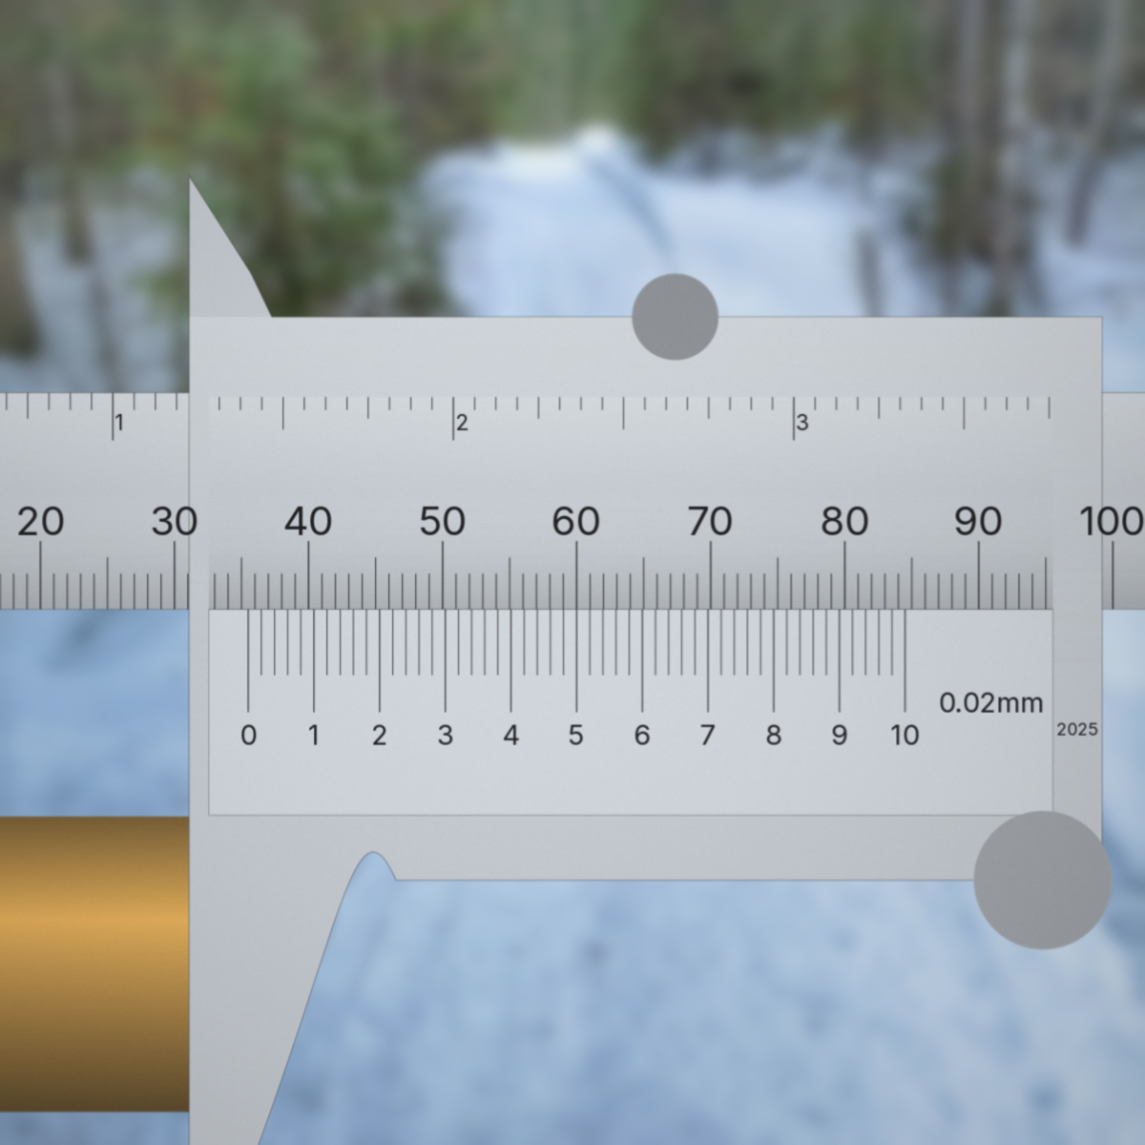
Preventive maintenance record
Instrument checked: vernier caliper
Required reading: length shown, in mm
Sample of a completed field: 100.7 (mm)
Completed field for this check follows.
35.5 (mm)
